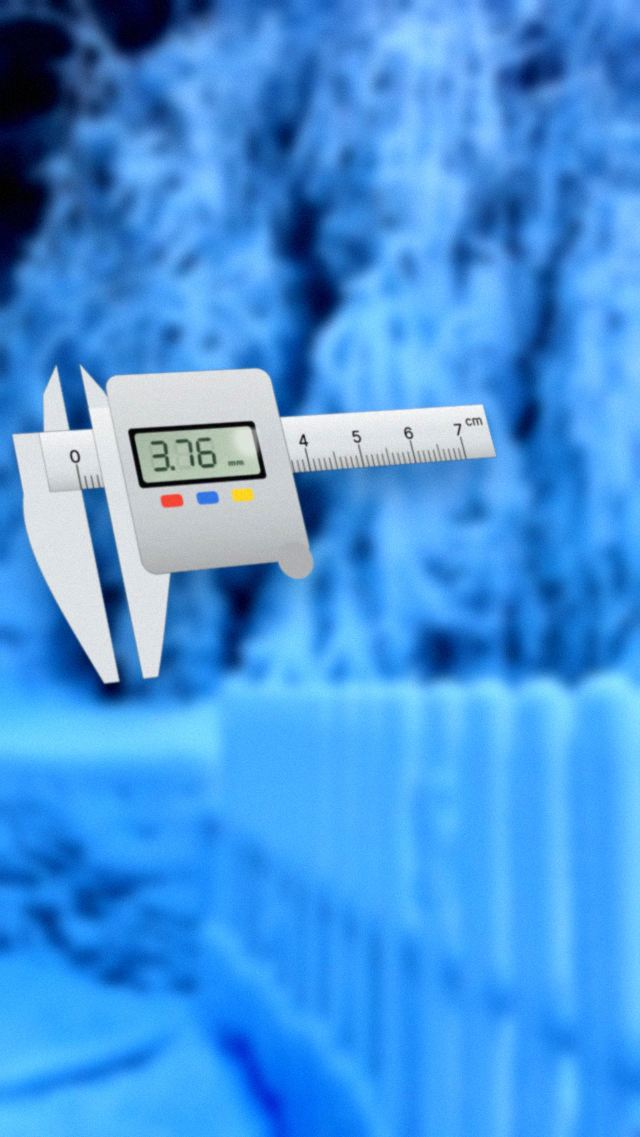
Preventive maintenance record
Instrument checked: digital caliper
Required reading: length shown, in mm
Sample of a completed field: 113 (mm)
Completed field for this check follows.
3.76 (mm)
